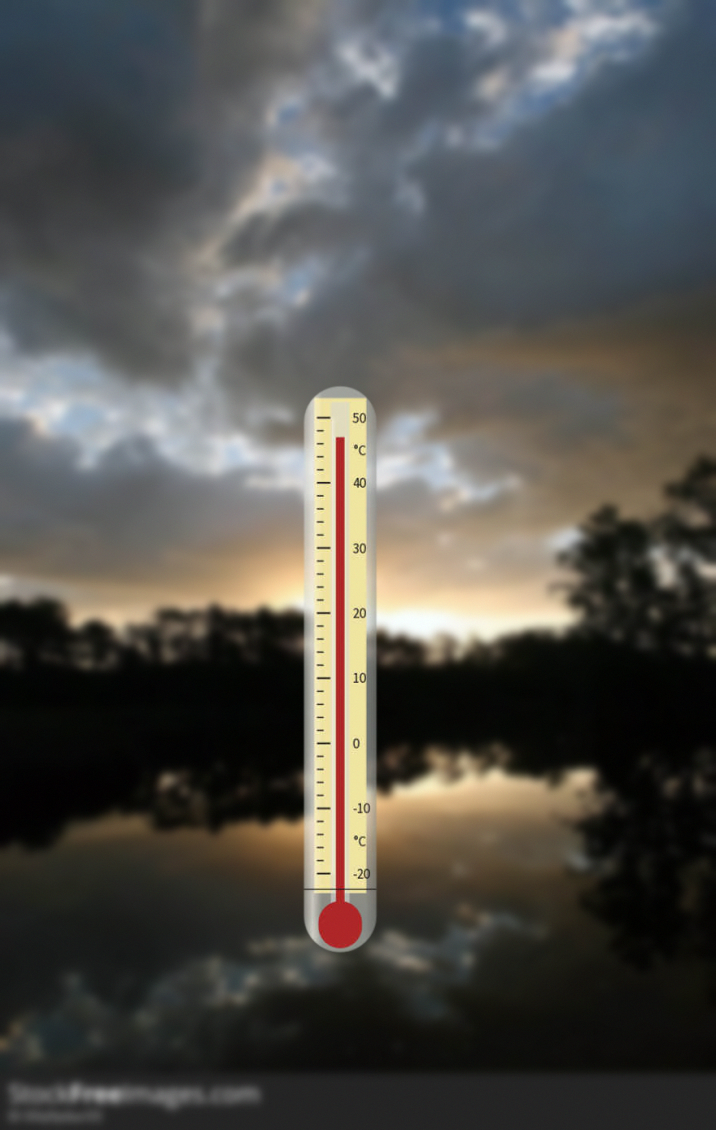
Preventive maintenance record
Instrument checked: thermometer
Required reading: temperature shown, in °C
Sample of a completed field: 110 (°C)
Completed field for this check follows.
47 (°C)
